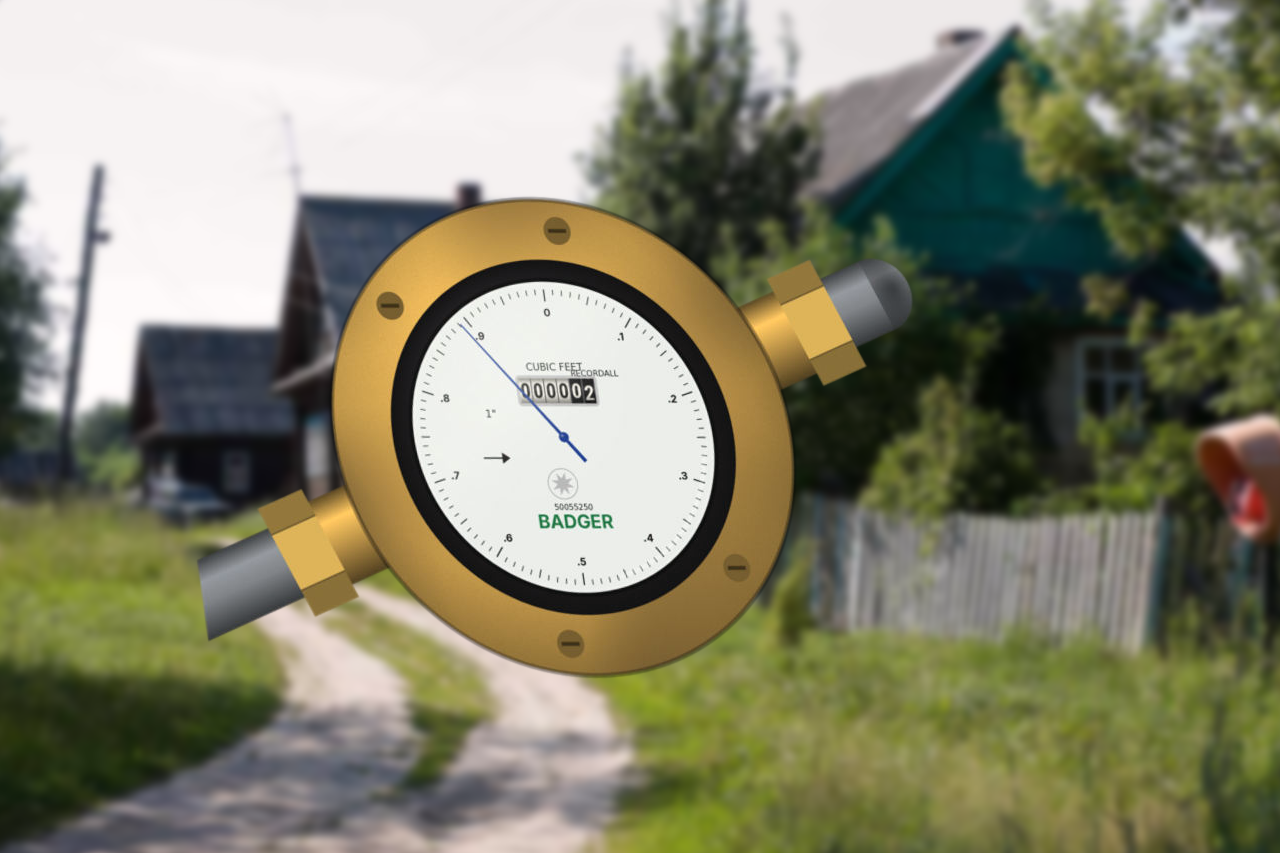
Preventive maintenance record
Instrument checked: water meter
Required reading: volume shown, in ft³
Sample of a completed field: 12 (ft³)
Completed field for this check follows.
1.89 (ft³)
